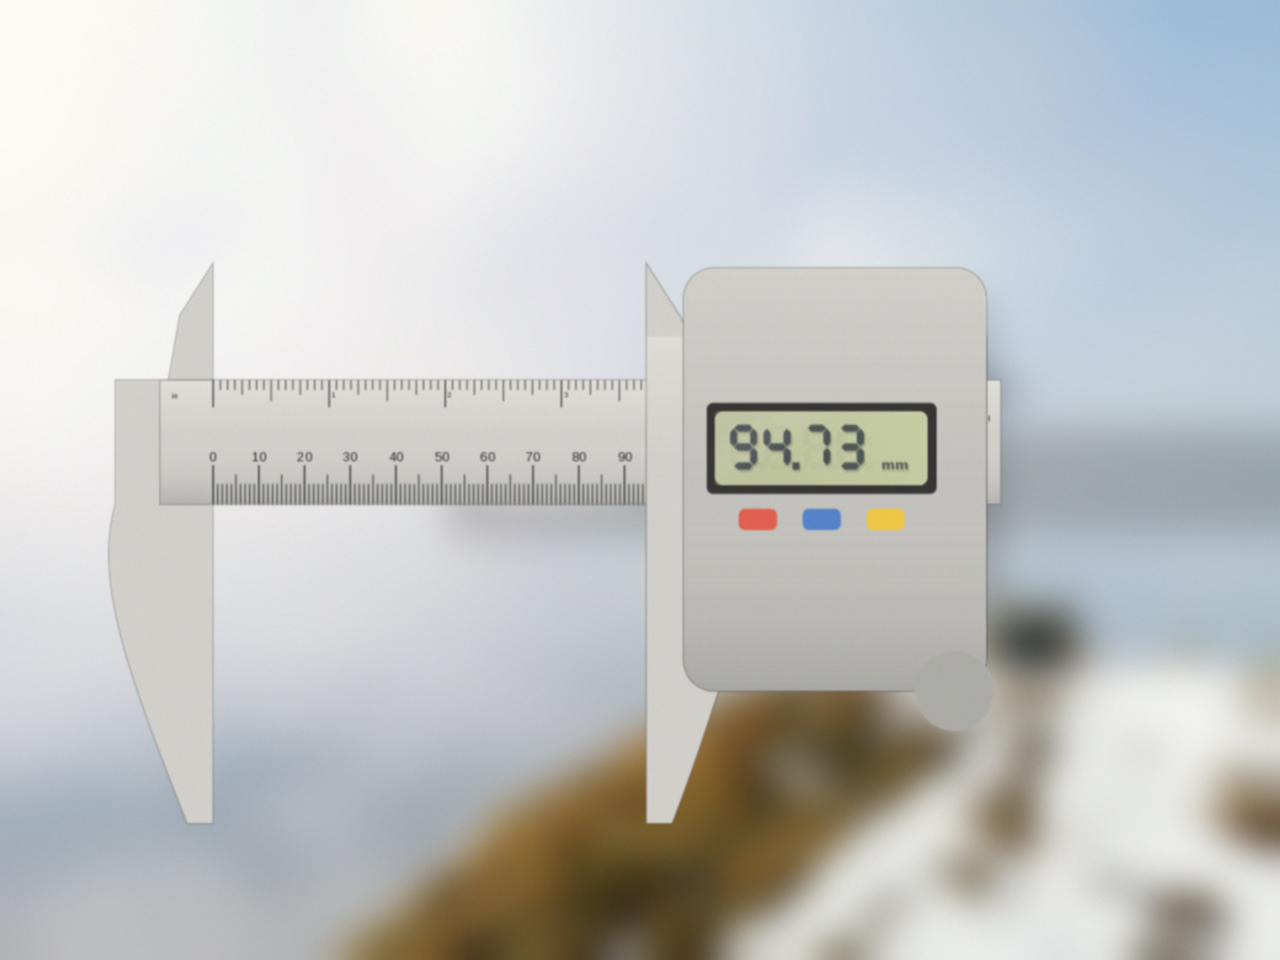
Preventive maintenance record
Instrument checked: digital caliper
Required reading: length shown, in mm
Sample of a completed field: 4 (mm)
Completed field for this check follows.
94.73 (mm)
